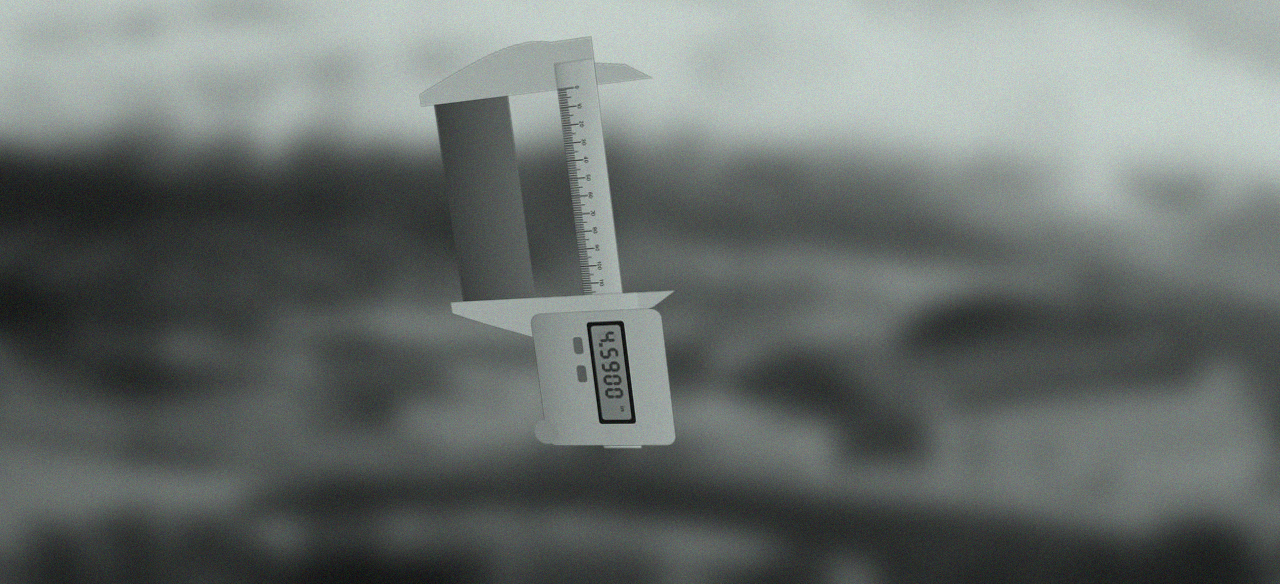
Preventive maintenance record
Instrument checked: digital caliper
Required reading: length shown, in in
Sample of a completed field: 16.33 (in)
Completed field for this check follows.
4.5900 (in)
